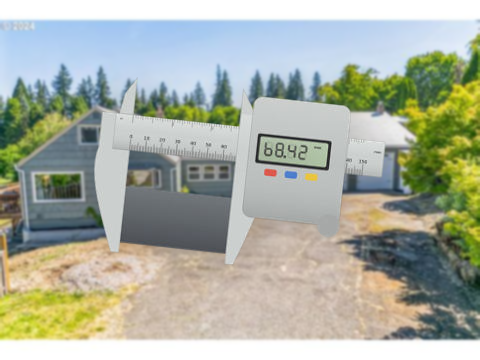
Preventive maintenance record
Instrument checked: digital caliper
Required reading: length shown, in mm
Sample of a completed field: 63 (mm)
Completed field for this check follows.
68.42 (mm)
